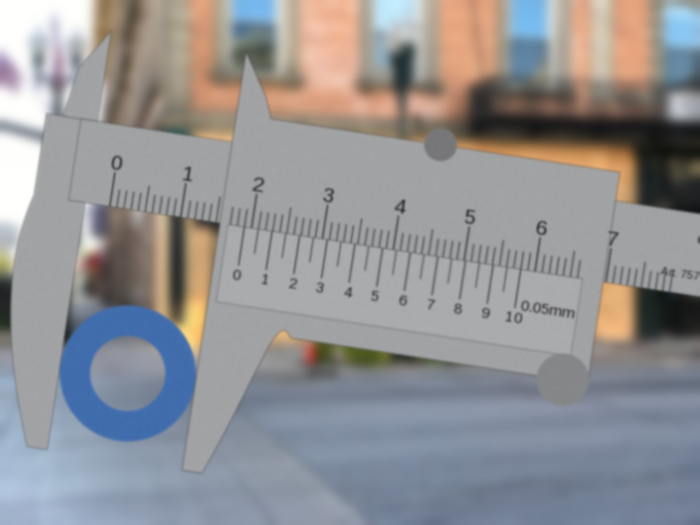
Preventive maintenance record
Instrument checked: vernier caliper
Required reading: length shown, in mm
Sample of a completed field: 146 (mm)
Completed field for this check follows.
19.0 (mm)
